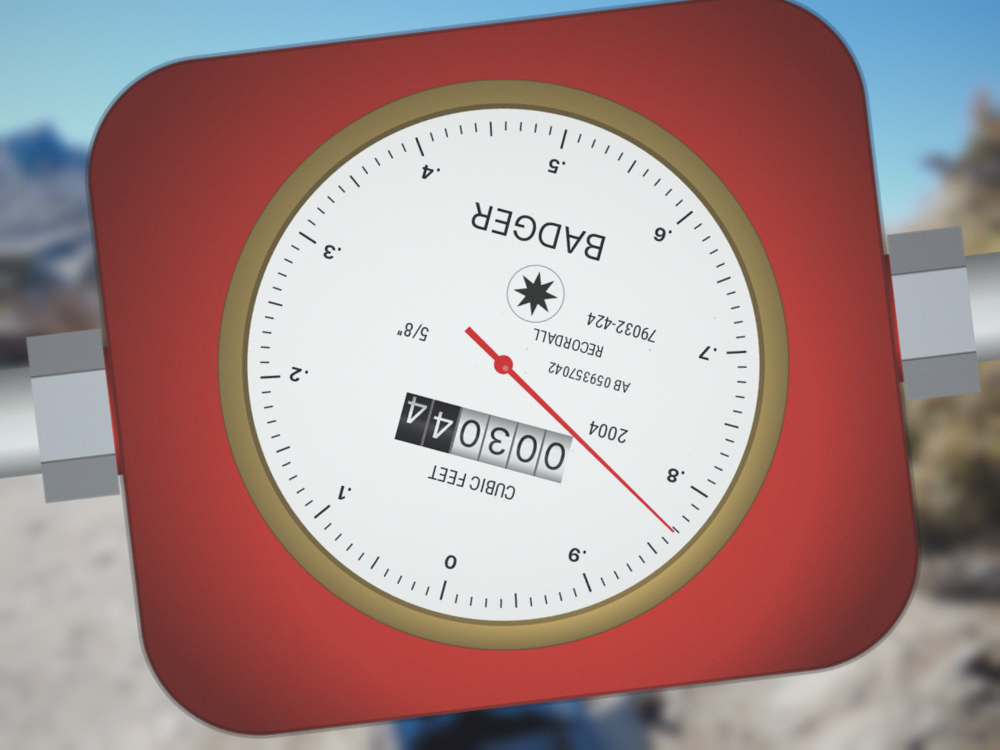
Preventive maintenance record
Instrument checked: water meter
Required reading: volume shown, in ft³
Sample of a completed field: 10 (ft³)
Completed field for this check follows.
3043.83 (ft³)
